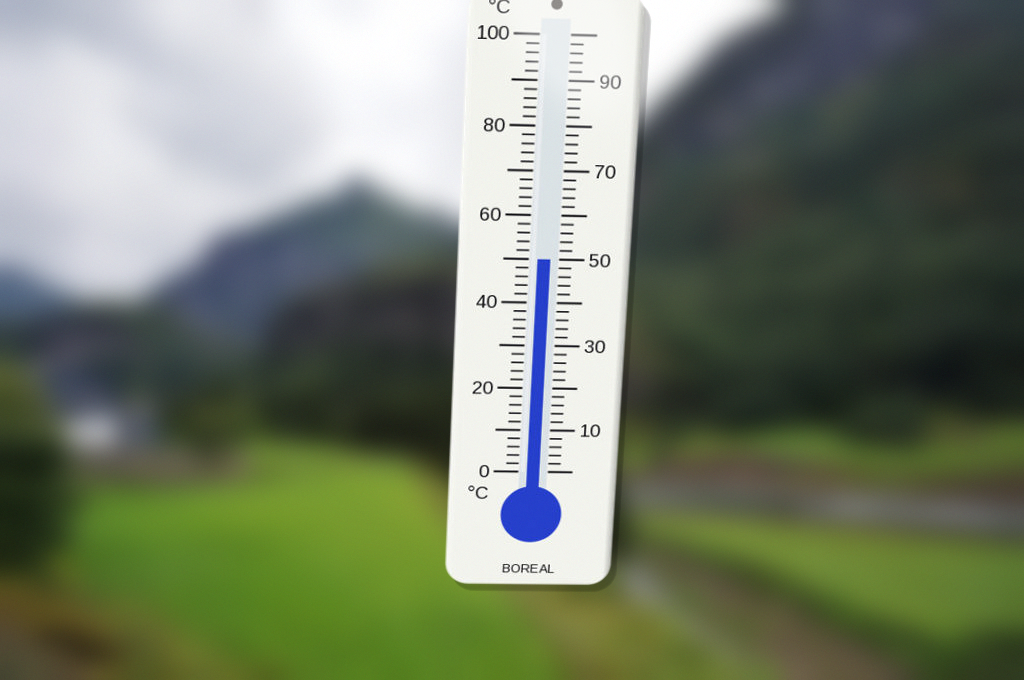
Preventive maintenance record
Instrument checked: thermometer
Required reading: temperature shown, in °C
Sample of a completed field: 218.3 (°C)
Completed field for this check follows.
50 (°C)
